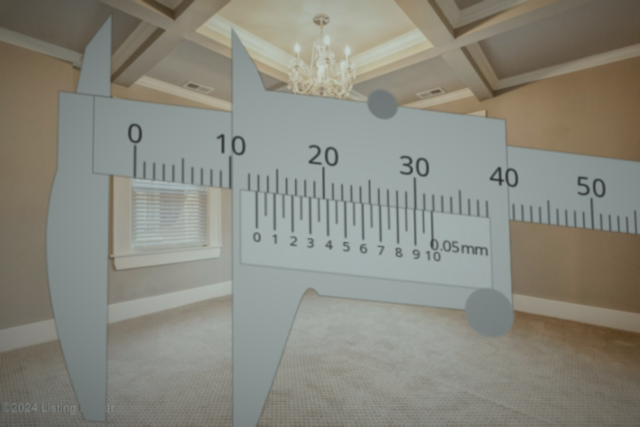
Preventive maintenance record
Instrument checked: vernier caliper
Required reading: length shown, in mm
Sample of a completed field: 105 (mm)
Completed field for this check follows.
12.8 (mm)
